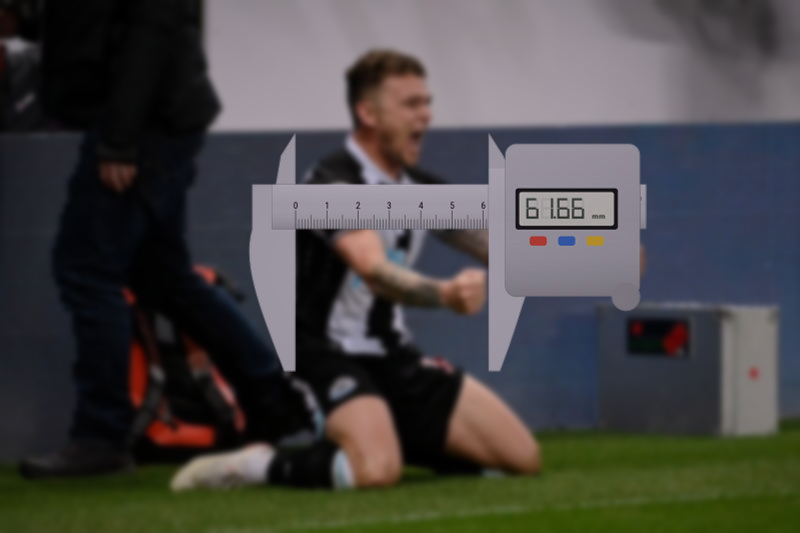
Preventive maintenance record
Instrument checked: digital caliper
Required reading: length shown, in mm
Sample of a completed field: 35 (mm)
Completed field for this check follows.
61.66 (mm)
